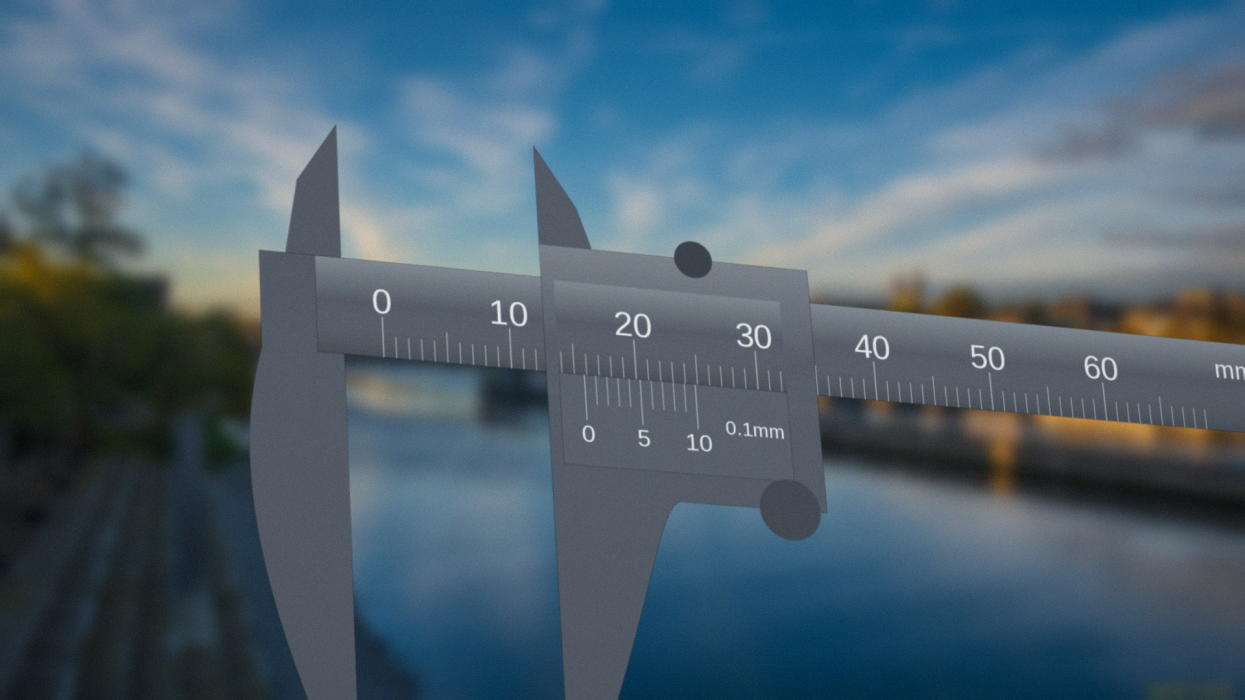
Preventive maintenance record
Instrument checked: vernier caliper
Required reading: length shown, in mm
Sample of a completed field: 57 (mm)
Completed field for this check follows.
15.8 (mm)
